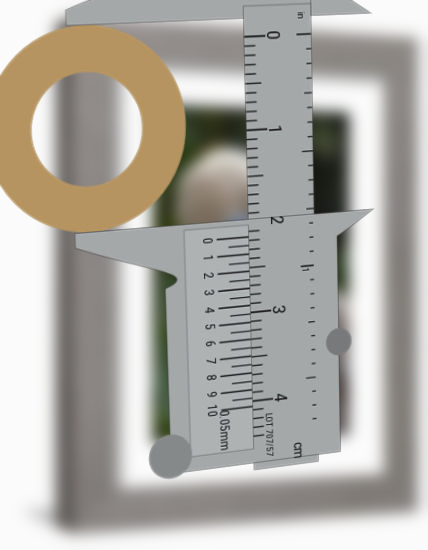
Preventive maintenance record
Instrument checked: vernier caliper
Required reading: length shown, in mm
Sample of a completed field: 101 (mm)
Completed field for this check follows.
21.6 (mm)
